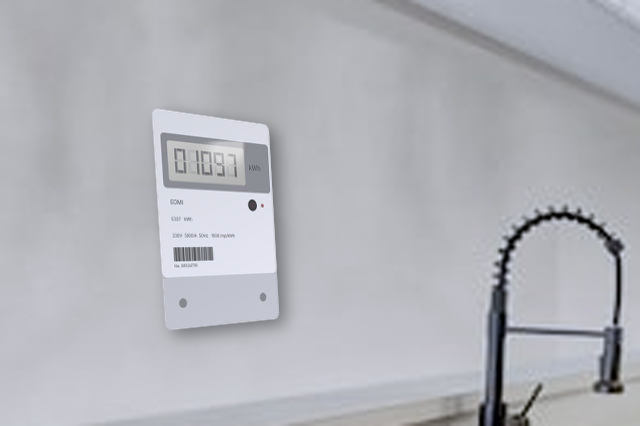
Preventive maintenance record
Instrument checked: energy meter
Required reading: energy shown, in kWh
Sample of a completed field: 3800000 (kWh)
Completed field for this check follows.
1097 (kWh)
